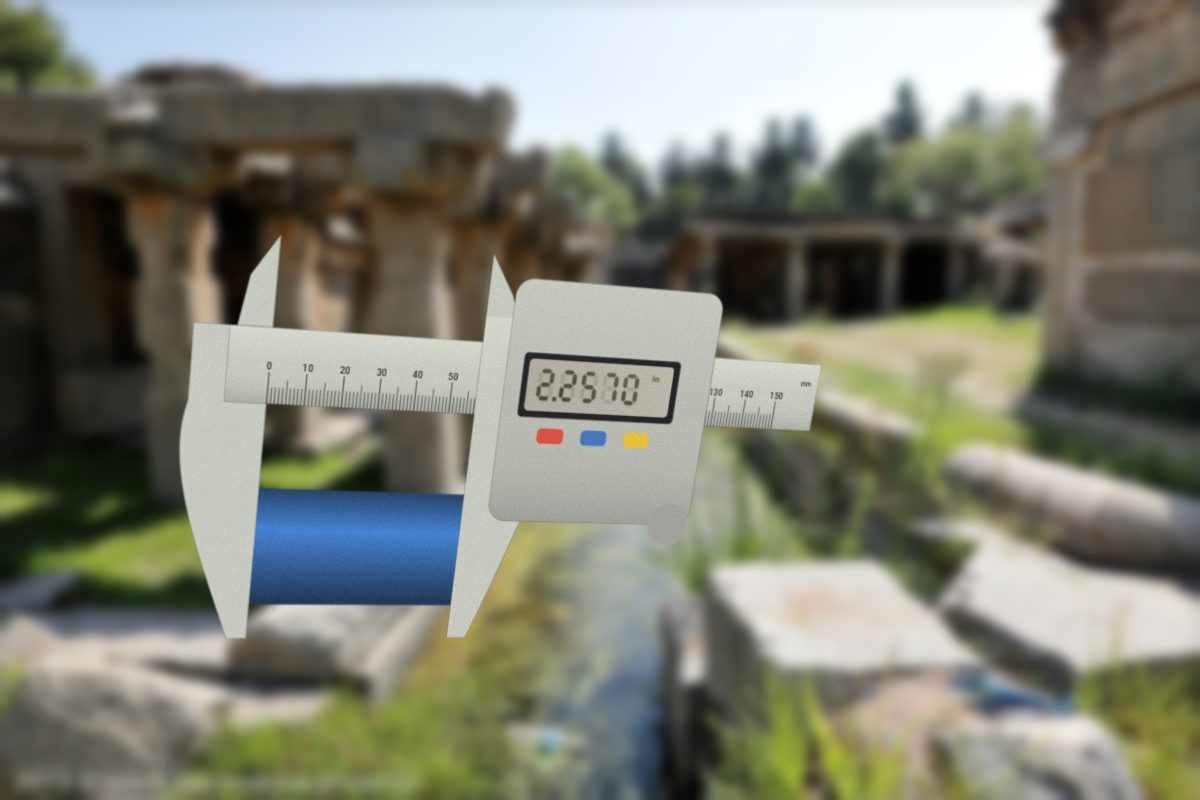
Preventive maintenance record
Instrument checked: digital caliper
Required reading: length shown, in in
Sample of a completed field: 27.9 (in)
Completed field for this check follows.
2.2570 (in)
